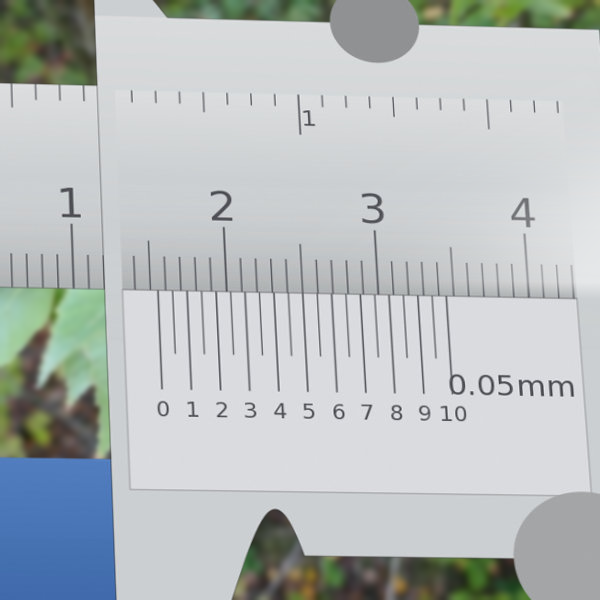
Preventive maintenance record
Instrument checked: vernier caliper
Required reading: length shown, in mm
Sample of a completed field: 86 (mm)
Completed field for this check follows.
15.5 (mm)
